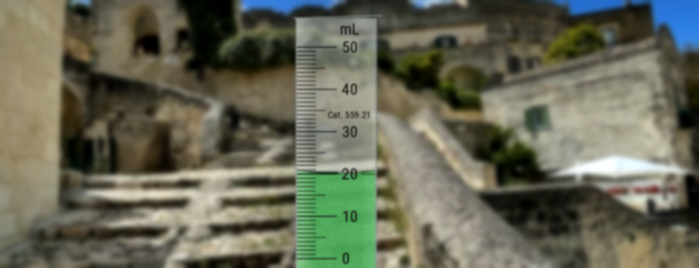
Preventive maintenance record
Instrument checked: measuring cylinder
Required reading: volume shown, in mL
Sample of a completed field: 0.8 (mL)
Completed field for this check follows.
20 (mL)
